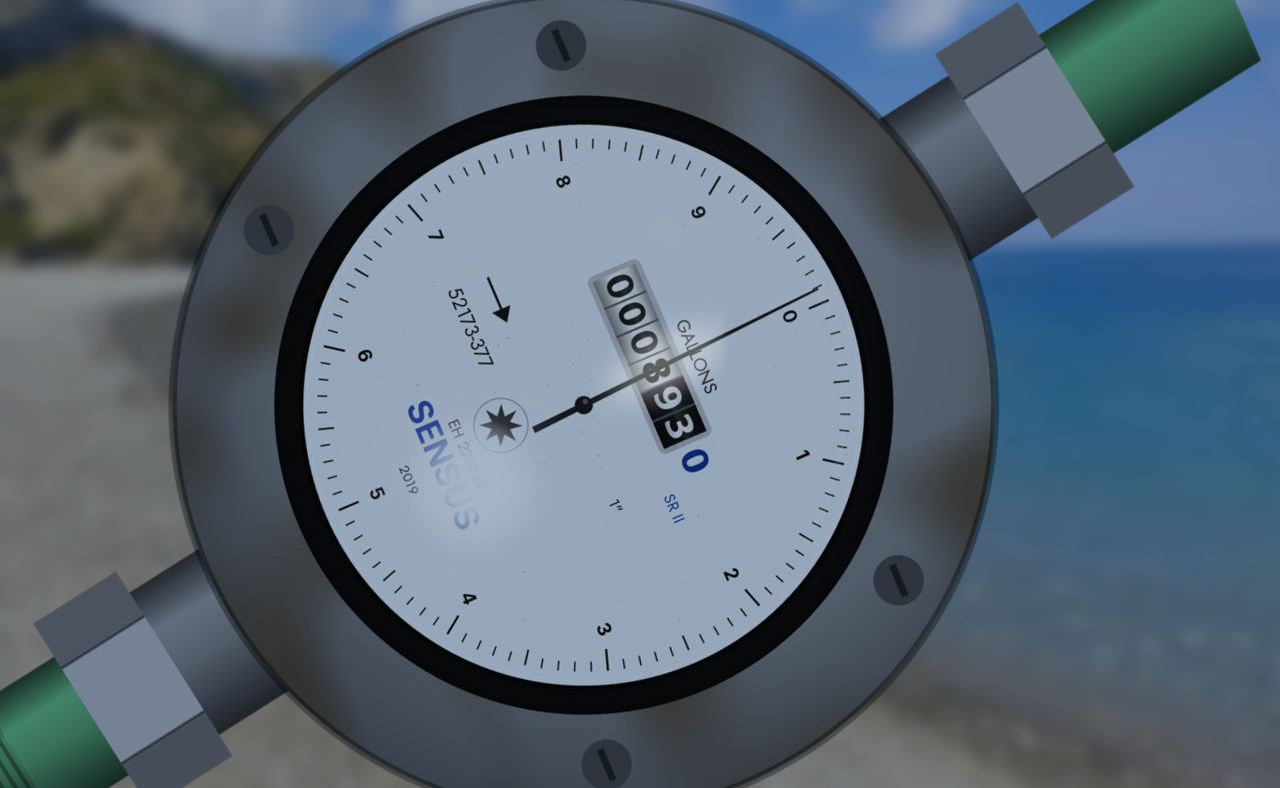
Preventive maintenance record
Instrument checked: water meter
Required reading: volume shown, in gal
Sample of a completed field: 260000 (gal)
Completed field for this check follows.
8929.9 (gal)
